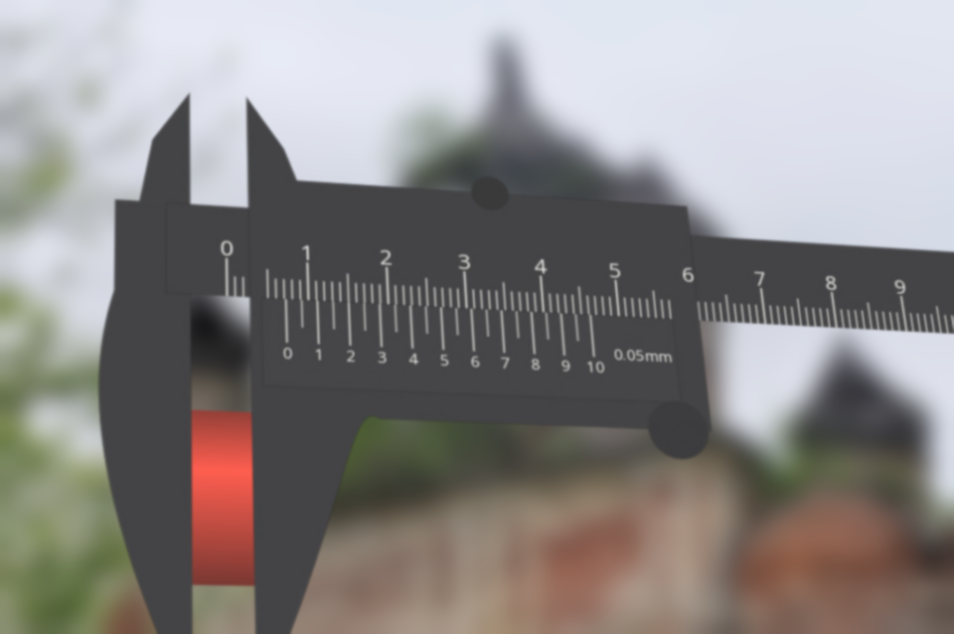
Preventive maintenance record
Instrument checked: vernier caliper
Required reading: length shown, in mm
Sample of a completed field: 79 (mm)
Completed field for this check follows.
7.2 (mm)
